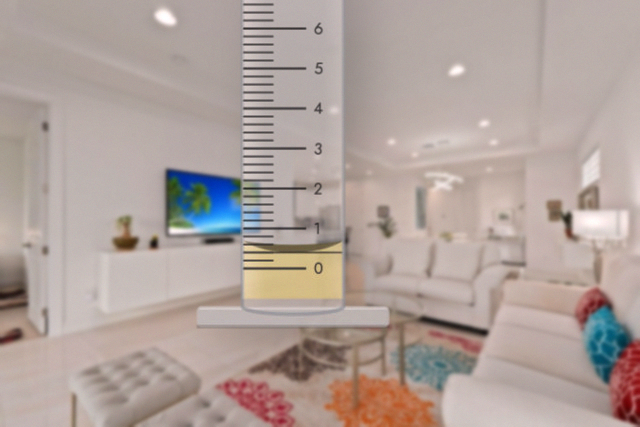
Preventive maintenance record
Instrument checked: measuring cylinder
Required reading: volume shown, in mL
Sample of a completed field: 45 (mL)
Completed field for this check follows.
0.4 (mL)
